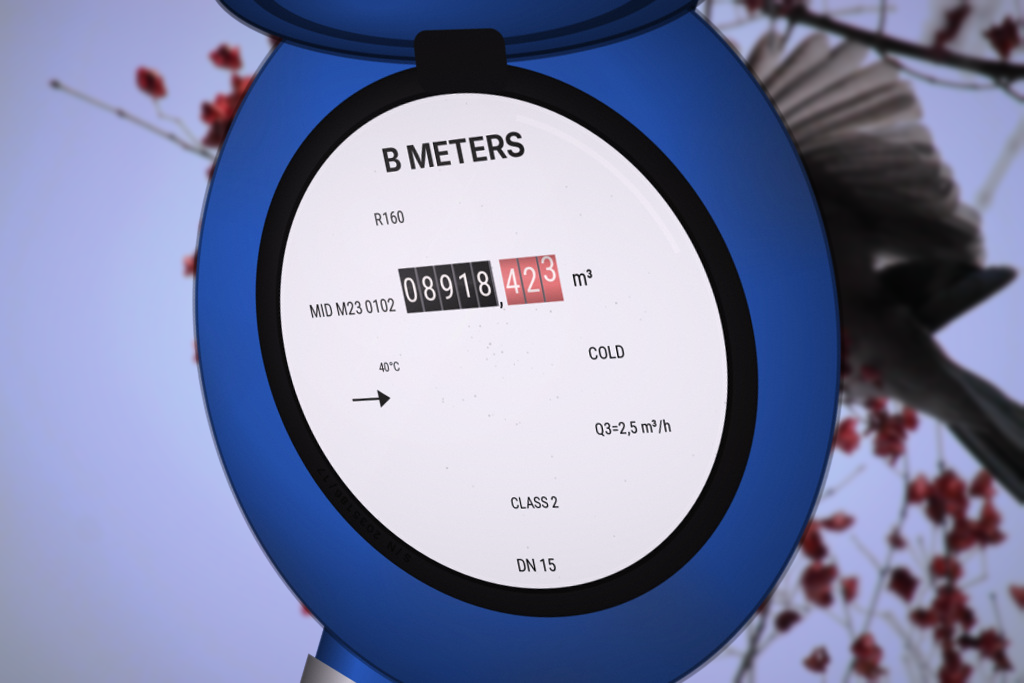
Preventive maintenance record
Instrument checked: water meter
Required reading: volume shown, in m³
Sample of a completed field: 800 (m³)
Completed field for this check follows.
8918.423 (m³)
